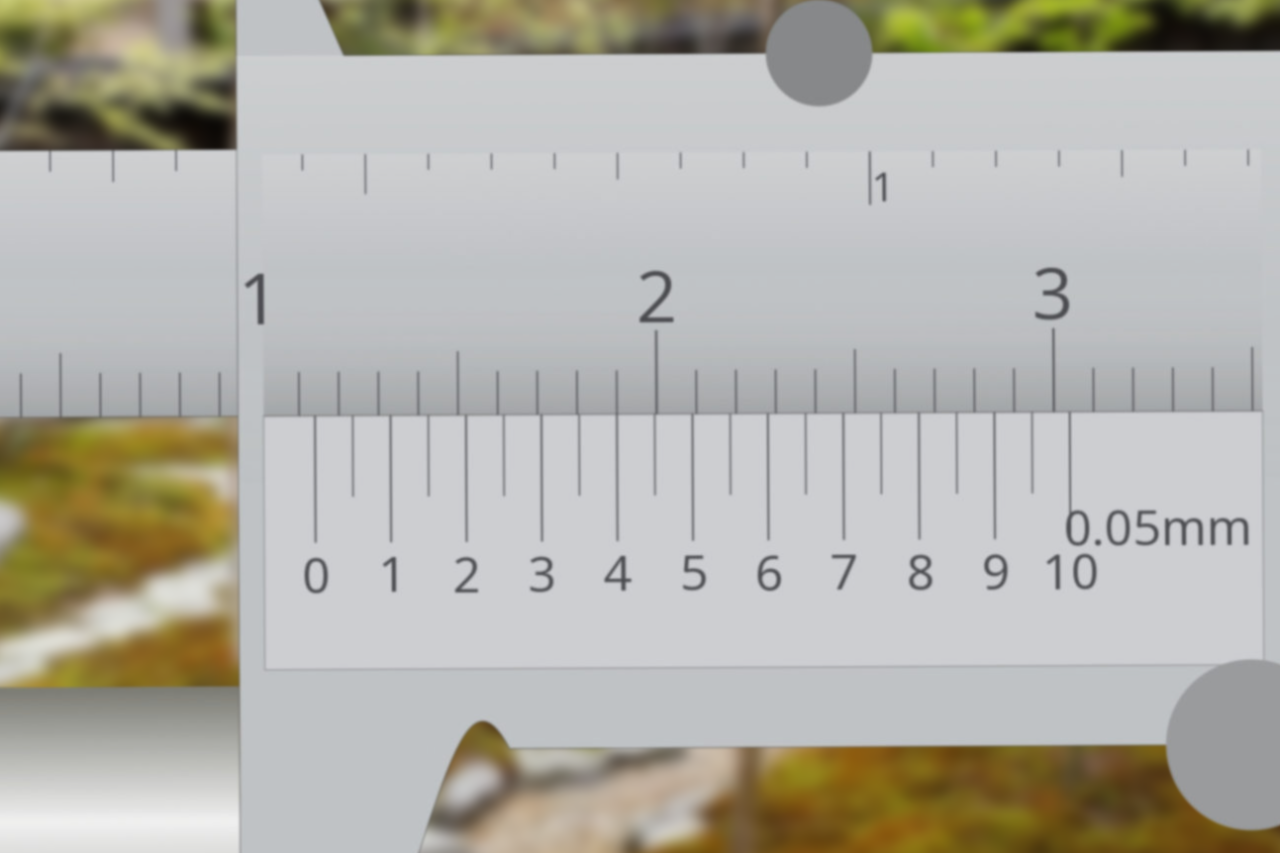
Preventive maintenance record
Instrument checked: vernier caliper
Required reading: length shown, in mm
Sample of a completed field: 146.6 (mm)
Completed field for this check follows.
11.40 (mm)
